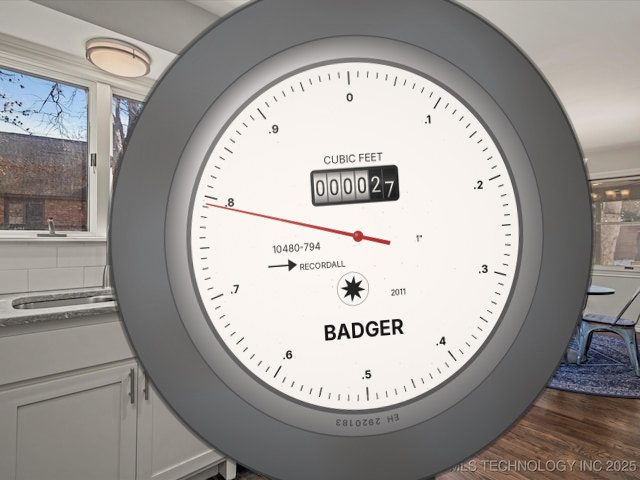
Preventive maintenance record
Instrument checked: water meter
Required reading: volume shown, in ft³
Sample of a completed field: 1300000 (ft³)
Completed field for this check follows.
26.79 (ft³)
